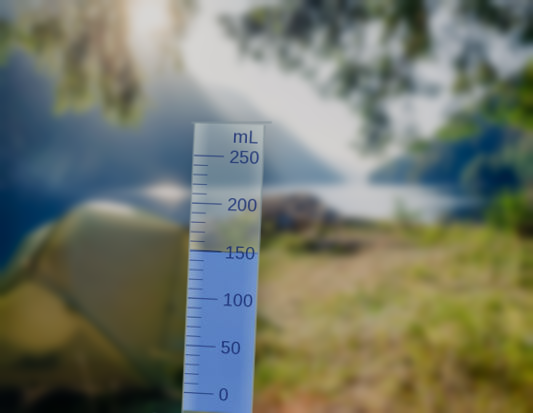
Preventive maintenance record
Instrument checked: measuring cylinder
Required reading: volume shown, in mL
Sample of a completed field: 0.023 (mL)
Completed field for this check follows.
150 (mL)
